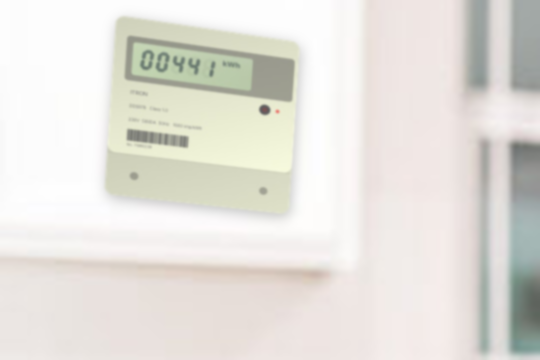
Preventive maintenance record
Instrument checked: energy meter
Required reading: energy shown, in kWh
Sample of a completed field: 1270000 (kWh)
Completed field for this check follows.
441 (kWh)
